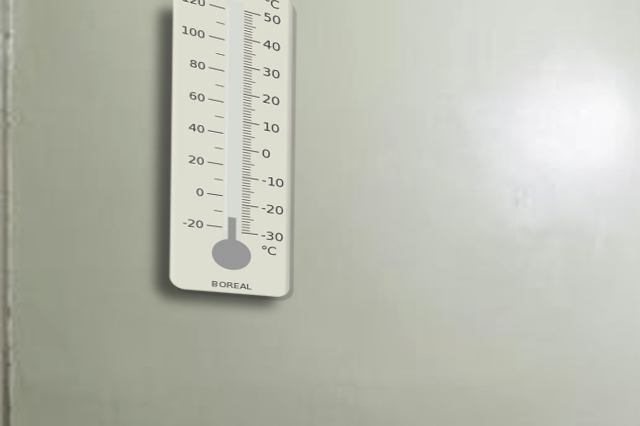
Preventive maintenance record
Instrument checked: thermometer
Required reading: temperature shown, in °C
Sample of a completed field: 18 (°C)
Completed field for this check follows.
-25 (°C)
